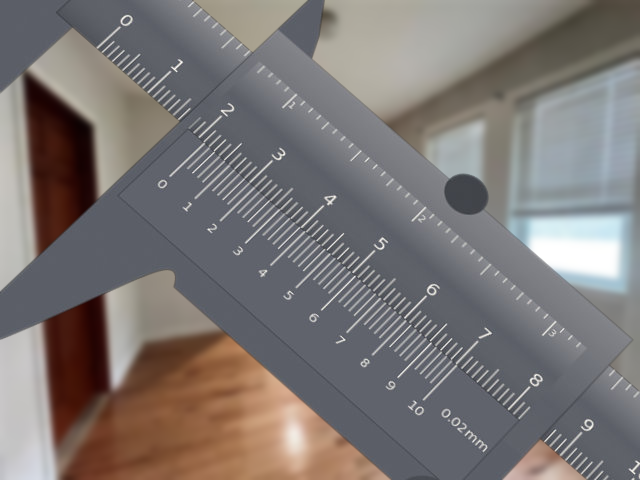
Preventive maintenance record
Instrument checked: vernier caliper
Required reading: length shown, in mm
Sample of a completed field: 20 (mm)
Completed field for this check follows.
21.2 (mm)
